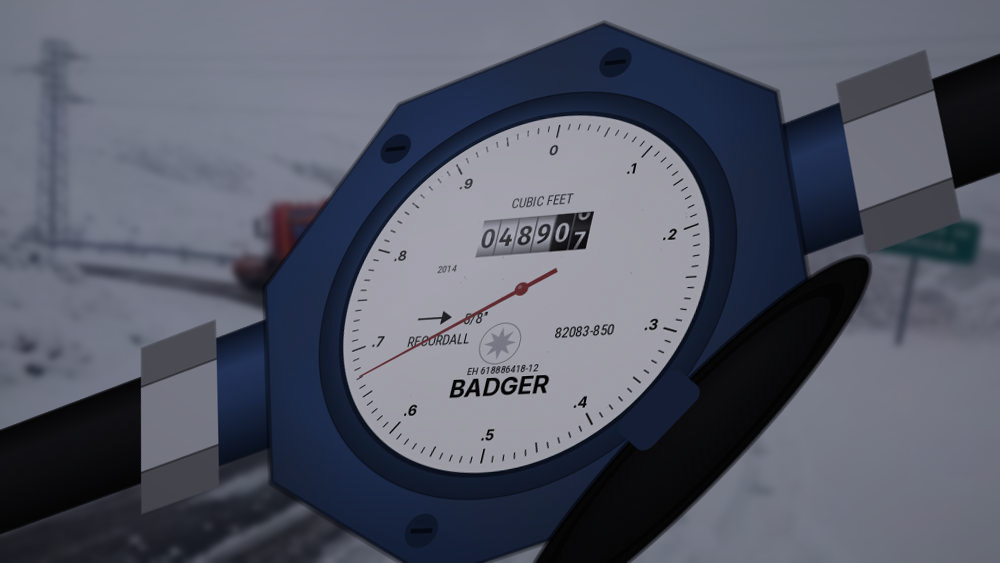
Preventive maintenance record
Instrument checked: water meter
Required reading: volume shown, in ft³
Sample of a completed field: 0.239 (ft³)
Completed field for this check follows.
48906.67 (ft³)
